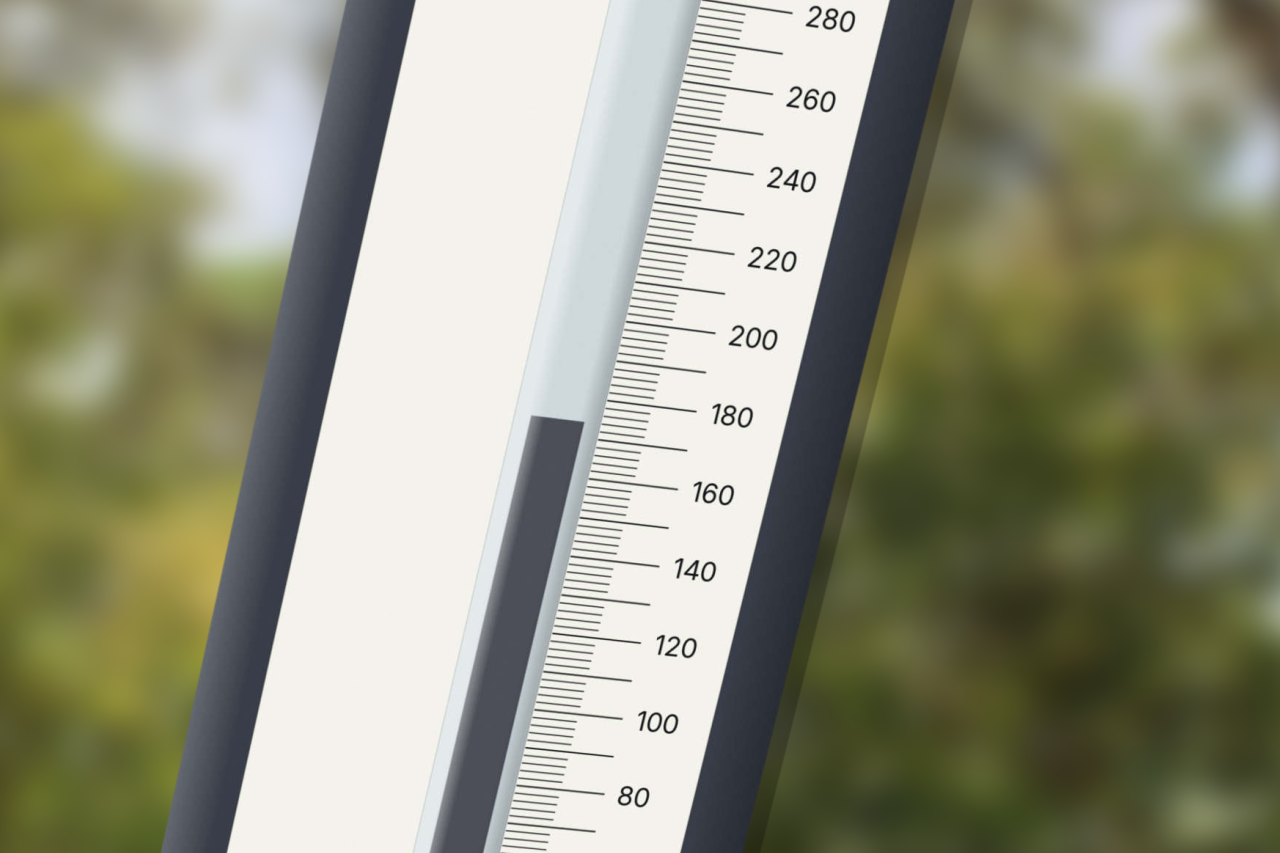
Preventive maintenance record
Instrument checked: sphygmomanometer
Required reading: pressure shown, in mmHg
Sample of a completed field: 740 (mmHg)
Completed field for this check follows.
174 (mmHg)
